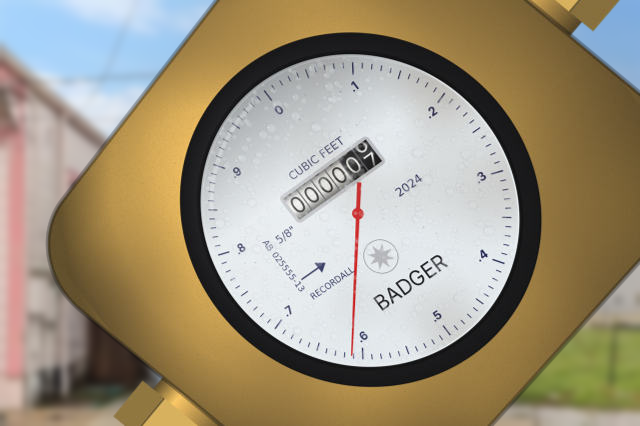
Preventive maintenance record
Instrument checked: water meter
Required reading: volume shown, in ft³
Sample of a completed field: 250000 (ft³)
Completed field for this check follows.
6.61 (ft³)
